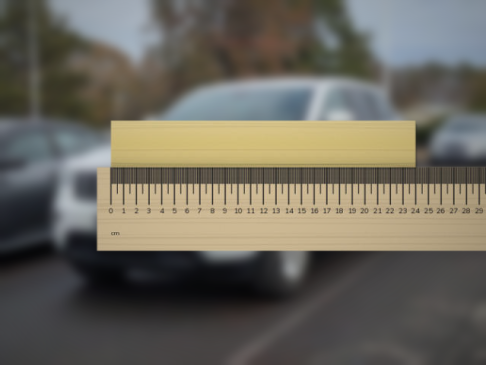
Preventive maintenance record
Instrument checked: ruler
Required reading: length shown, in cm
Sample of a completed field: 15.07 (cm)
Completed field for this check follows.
24 (cm)
